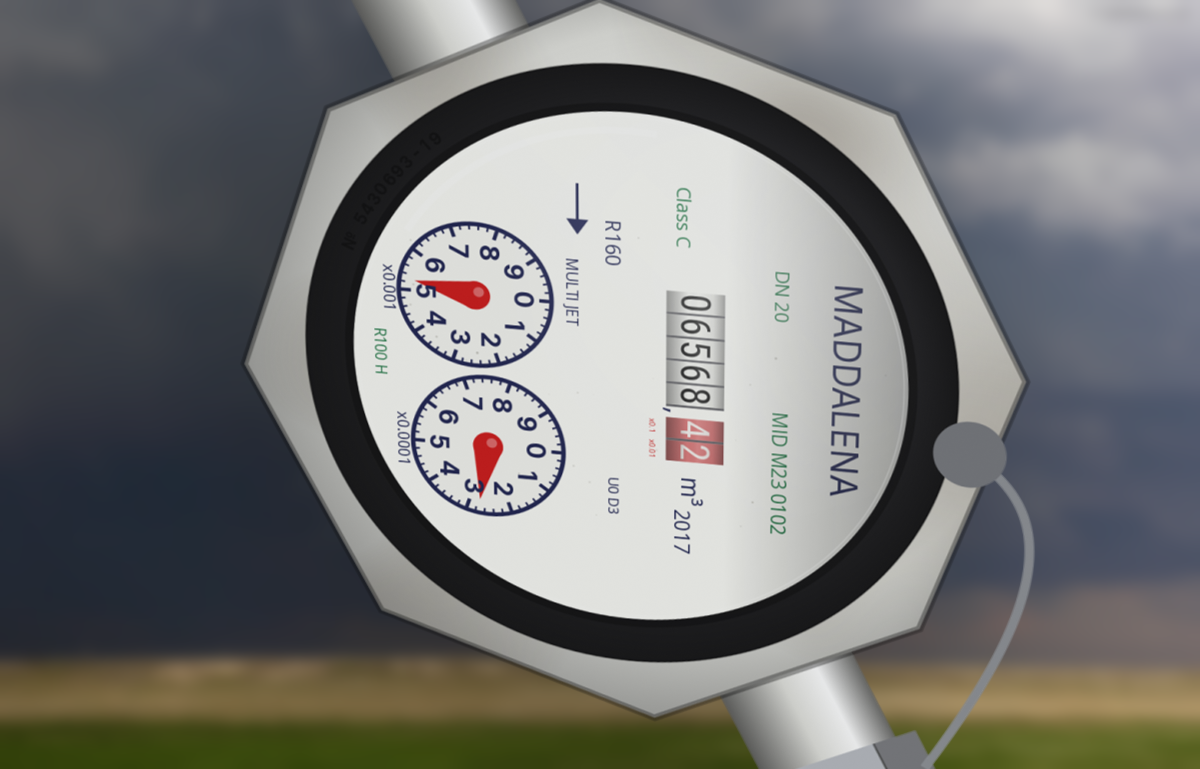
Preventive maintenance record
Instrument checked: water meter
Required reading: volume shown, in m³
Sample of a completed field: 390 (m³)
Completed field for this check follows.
6568.4252 (m³)
